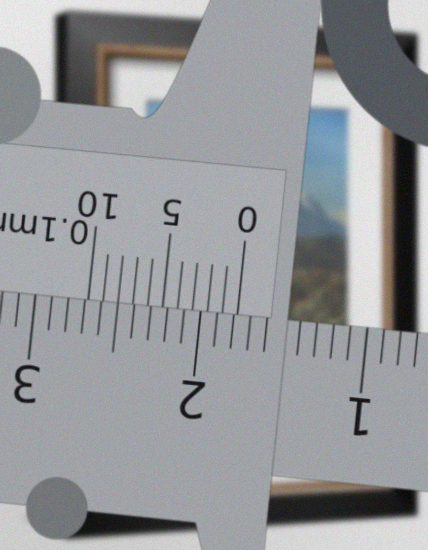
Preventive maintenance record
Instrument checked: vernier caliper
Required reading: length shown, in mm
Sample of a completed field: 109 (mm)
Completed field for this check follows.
17.8 (mm)
